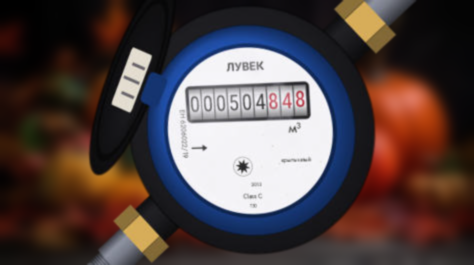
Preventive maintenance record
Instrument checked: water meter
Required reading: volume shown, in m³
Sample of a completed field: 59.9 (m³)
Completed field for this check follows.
504.848 (m³)
